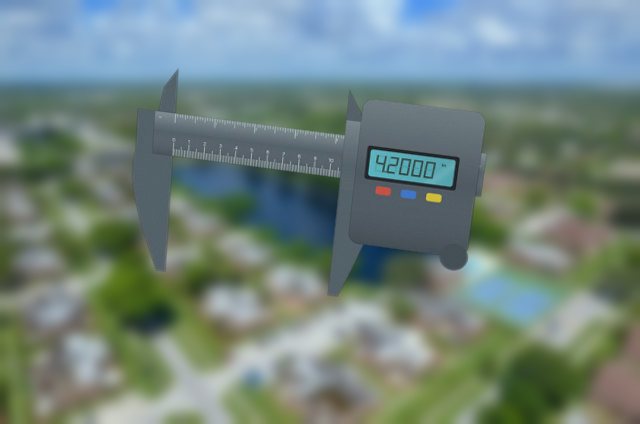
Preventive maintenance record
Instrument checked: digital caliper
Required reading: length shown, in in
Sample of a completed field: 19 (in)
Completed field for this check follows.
4.2000 (in)
